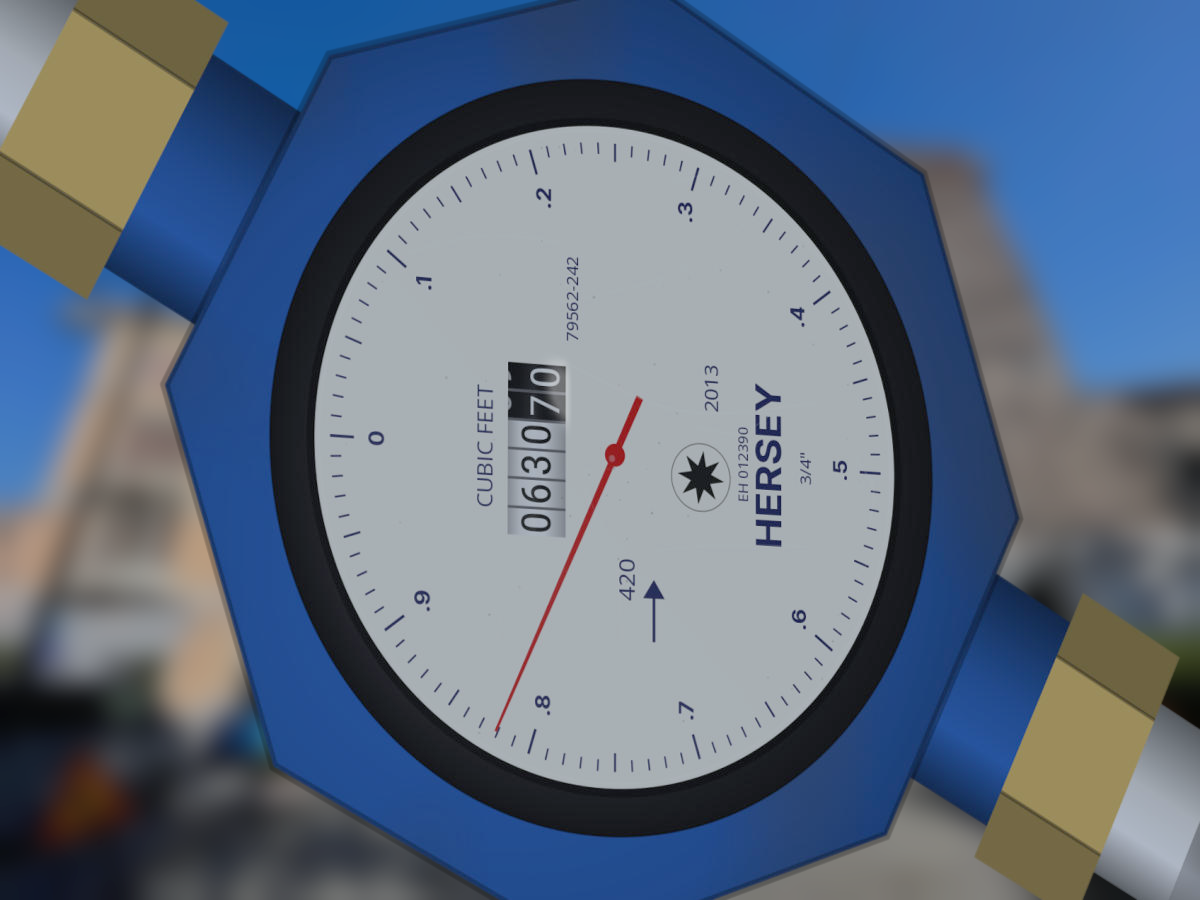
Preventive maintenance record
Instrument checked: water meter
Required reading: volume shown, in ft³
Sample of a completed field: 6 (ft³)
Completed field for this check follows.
63069.82 (ft³)
